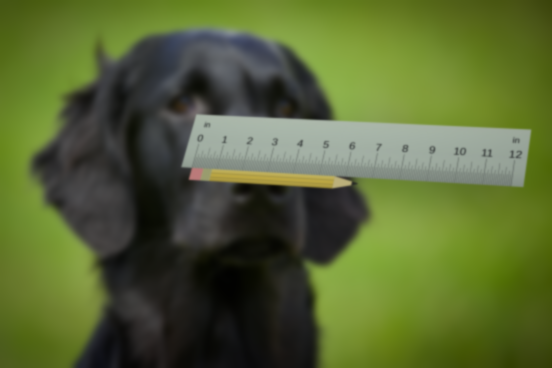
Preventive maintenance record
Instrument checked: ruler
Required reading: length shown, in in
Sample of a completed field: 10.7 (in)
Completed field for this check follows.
6.5 (in)
